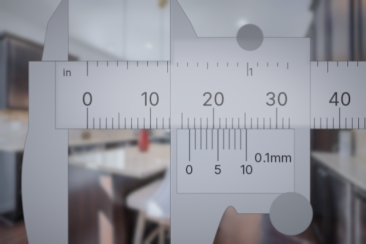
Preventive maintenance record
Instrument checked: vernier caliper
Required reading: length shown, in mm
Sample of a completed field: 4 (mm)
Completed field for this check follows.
16.2 (mm)
